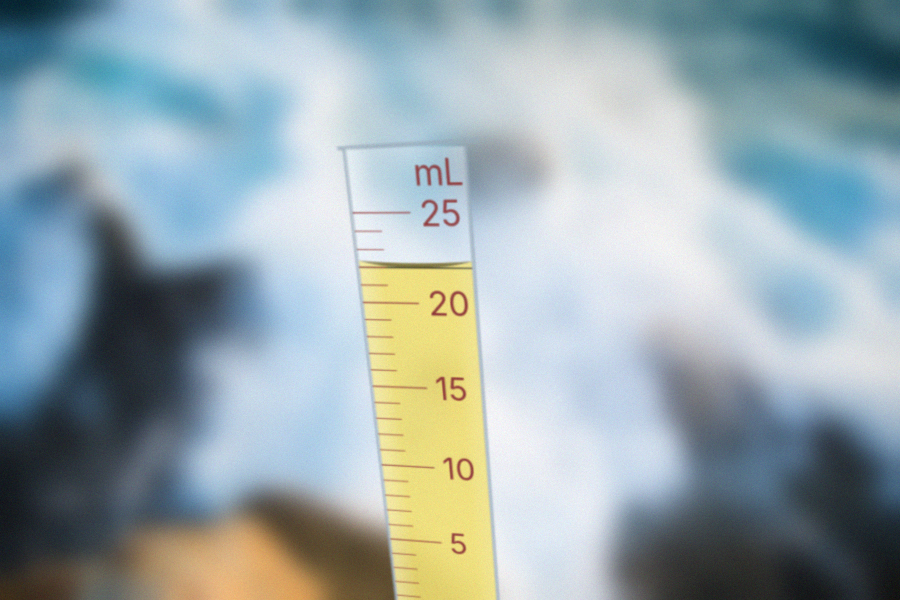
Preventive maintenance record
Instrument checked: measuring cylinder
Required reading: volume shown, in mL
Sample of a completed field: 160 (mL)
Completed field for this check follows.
22 (mL)
